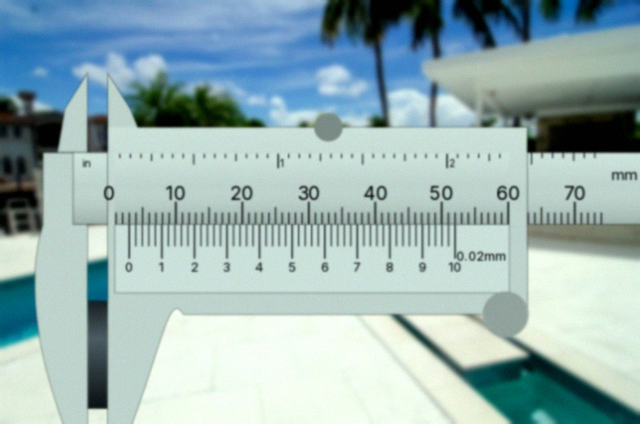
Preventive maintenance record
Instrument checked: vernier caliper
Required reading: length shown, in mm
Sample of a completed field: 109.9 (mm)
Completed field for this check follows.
3.0 (mm)
